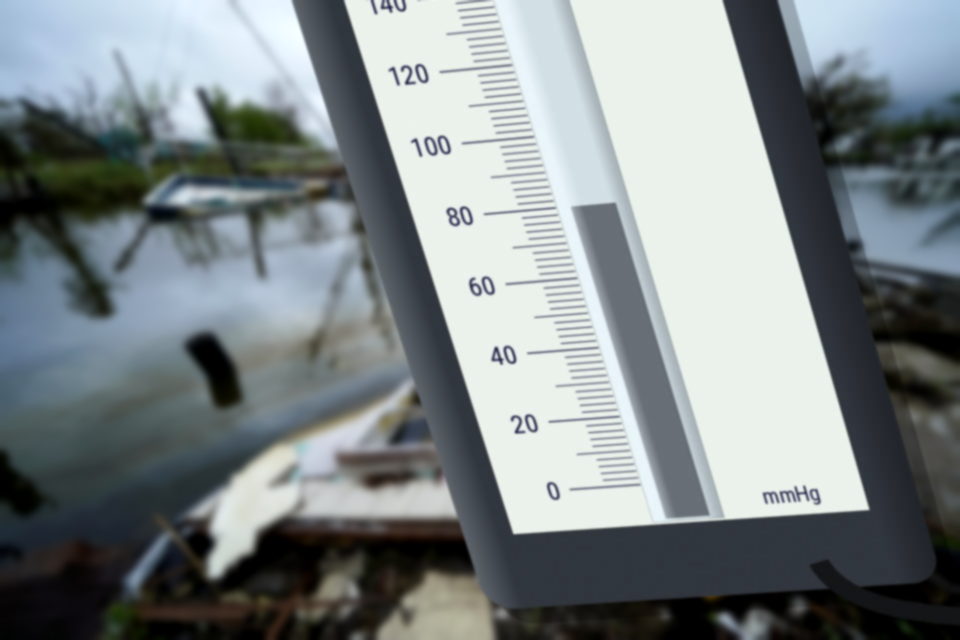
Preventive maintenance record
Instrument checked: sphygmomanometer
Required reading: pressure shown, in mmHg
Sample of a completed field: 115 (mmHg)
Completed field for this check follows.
80 (mmHg)
